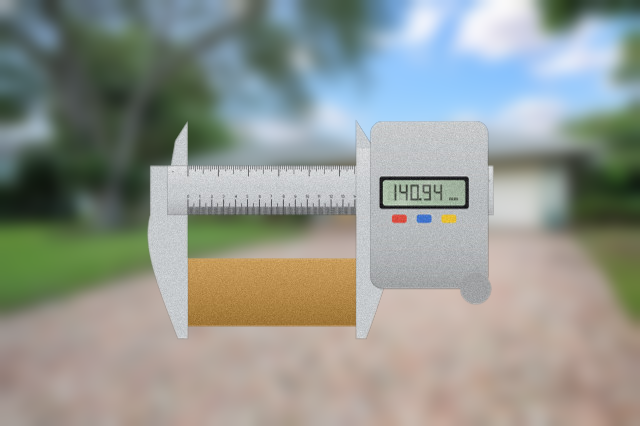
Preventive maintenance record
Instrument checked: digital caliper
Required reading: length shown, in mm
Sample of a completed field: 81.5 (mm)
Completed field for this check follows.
140.94 (mm)
